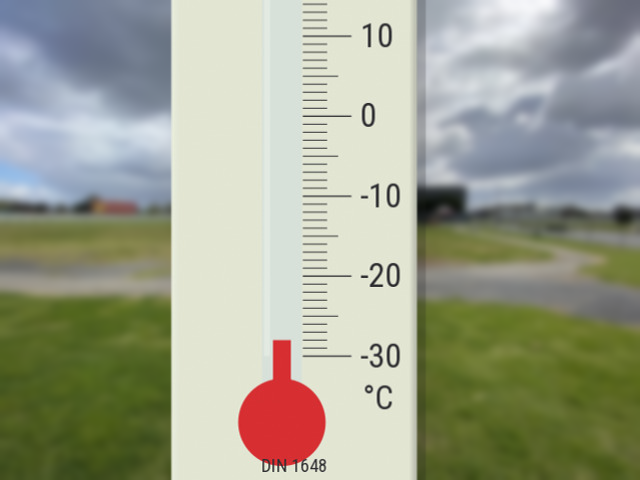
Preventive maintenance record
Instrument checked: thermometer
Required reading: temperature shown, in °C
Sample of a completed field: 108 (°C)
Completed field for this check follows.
-28 (°C)
